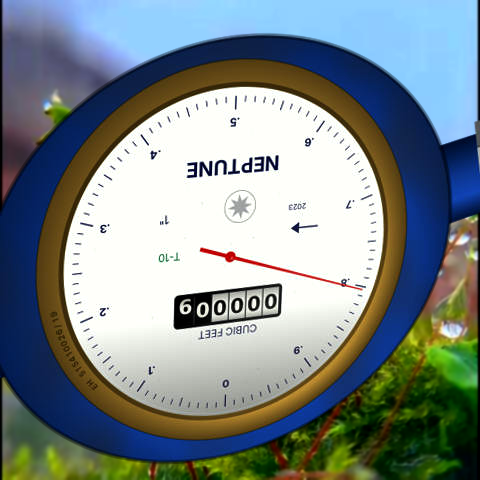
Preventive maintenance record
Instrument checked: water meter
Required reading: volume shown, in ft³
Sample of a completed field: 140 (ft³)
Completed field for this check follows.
8.80 (ft³)
